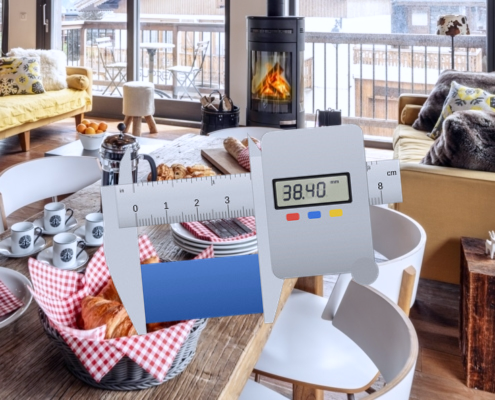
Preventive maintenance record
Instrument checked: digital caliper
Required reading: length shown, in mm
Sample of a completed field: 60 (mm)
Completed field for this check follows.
38.40 (mm)
